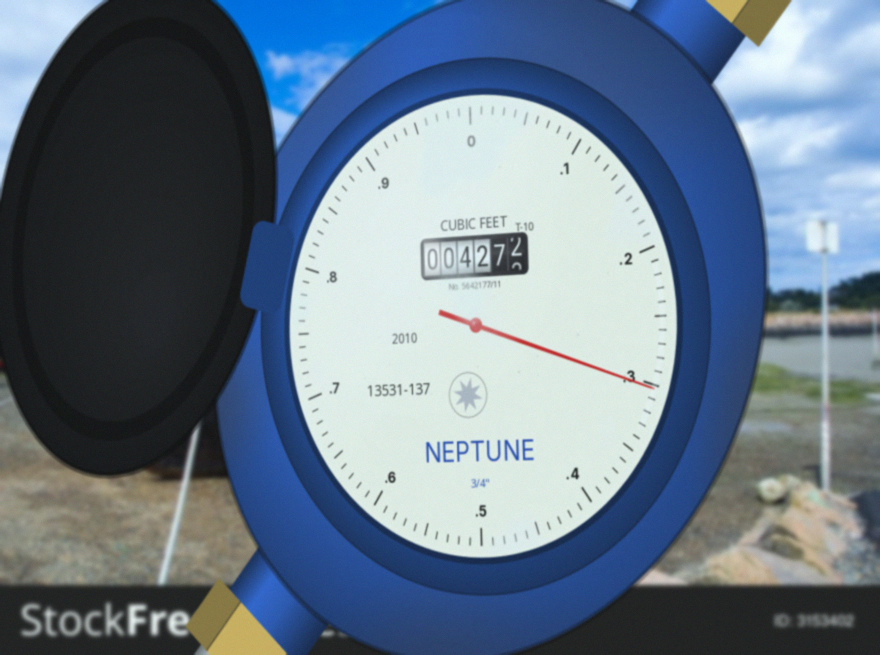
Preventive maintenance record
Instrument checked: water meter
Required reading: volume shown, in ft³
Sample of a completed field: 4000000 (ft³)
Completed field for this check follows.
4272.30 (ft³)
